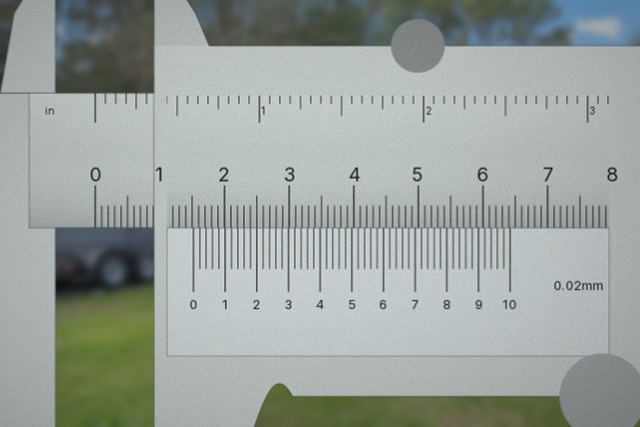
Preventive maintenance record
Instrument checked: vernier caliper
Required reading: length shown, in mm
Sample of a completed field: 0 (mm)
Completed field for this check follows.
15.2 (mm)
